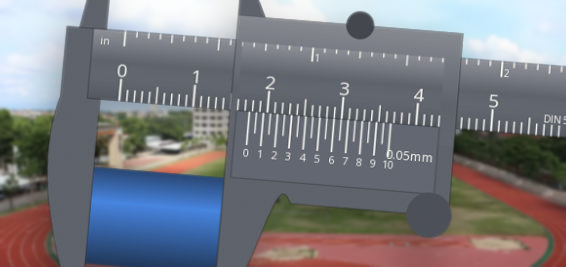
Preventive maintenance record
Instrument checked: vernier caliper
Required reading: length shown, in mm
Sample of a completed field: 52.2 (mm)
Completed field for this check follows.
17.6 (mm)
